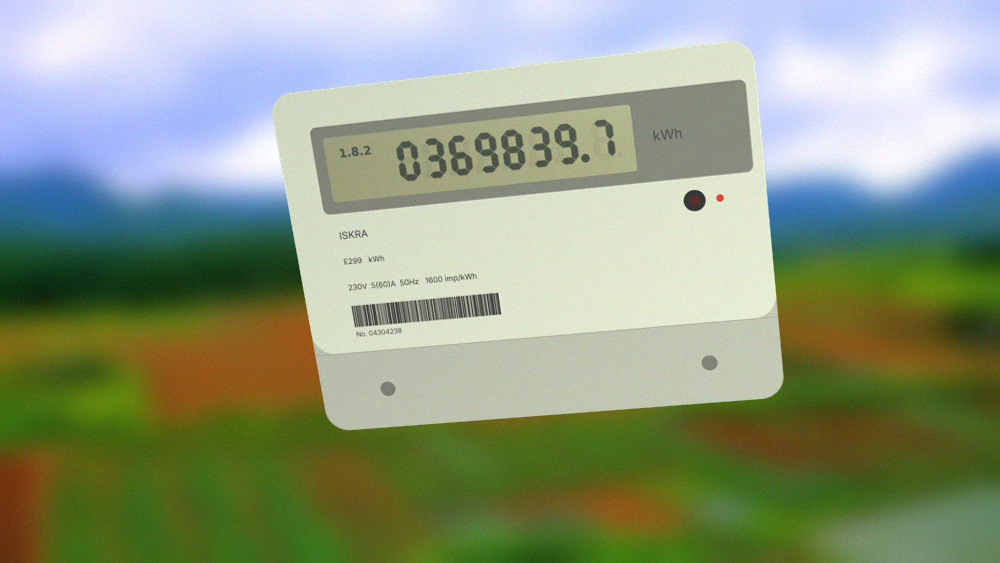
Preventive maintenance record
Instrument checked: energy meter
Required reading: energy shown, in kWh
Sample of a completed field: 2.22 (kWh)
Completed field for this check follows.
369839.7 (kWh)
